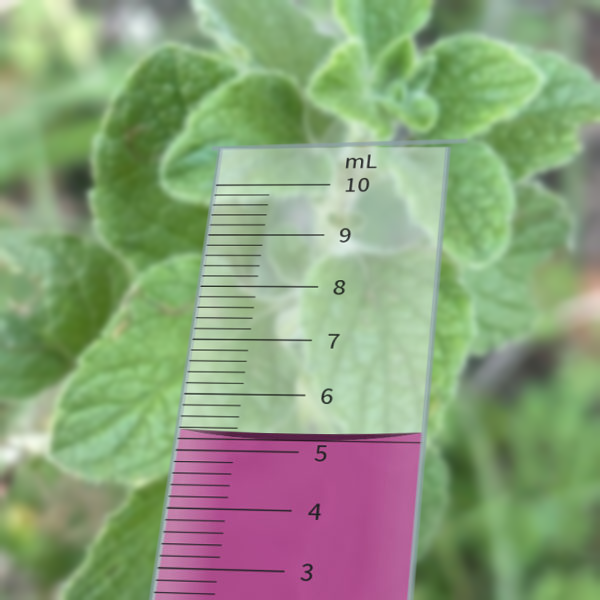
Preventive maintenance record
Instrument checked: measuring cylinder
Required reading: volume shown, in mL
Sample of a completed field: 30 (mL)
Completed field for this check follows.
5.2 (mL)
